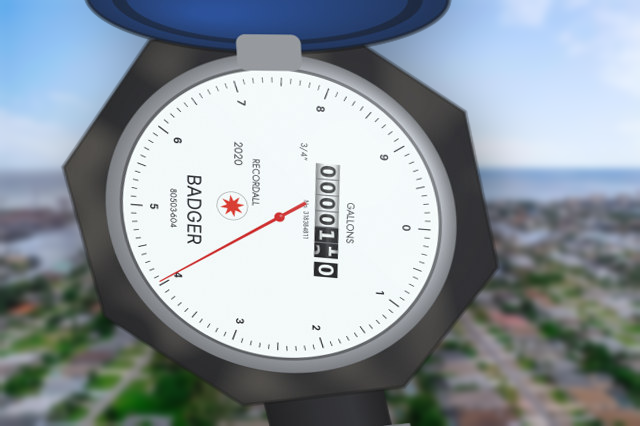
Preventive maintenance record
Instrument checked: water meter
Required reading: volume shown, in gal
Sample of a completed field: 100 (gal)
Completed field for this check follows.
114.0 (gal)
